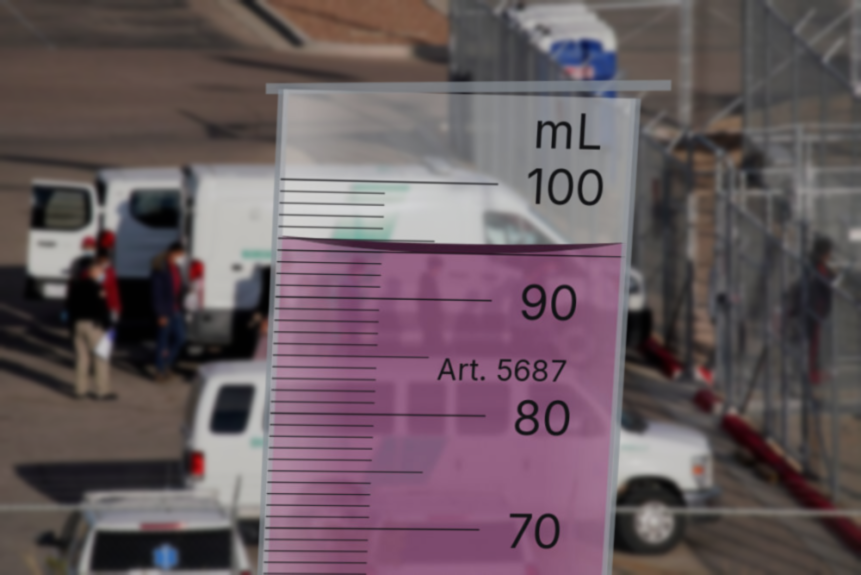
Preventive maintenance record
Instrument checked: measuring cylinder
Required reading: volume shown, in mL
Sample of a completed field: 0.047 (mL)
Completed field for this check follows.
94 (mL)
